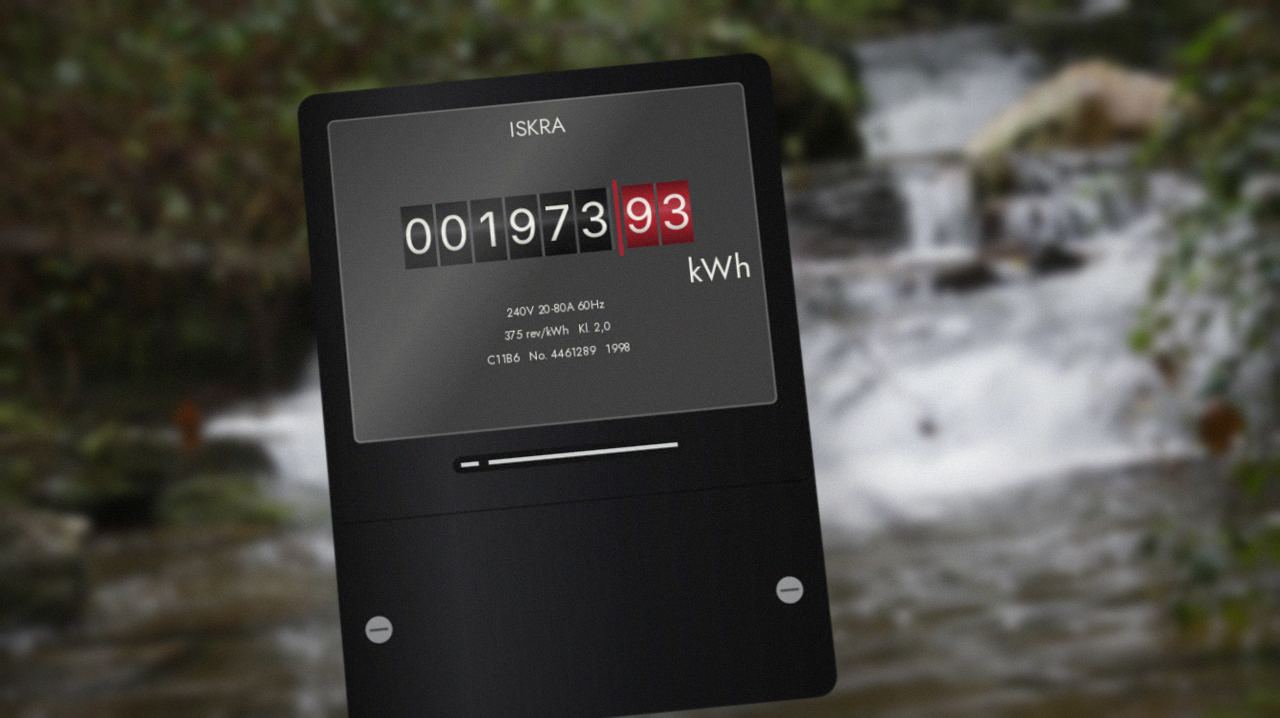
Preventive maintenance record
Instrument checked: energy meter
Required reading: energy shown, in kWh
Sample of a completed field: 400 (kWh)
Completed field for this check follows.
1973.93 (kWh)
